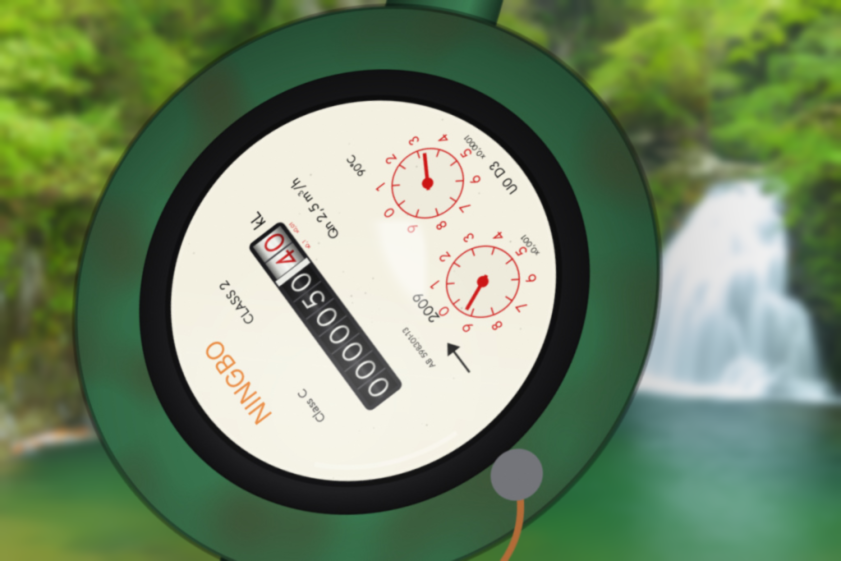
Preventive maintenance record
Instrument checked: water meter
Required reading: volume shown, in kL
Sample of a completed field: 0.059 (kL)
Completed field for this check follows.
50.3993 (kL)
